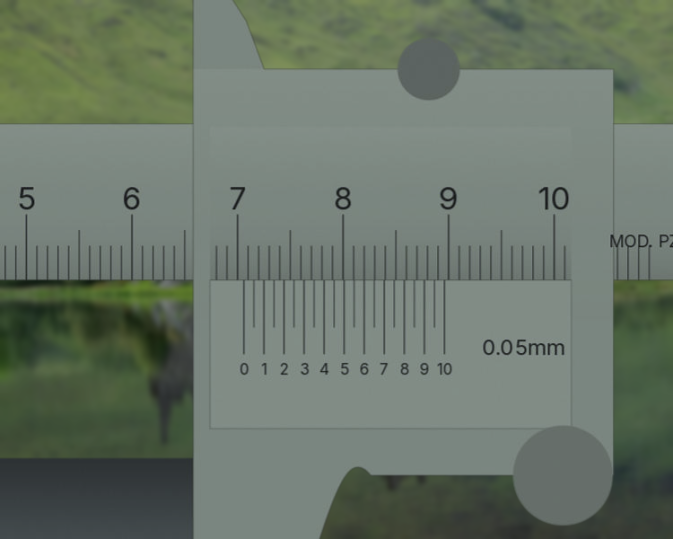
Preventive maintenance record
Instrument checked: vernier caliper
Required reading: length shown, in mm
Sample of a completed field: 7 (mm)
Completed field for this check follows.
70.6 (mm)
